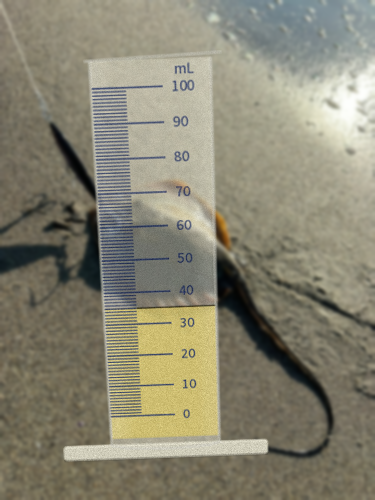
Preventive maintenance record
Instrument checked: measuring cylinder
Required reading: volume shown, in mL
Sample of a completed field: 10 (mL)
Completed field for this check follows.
35 (mL)
